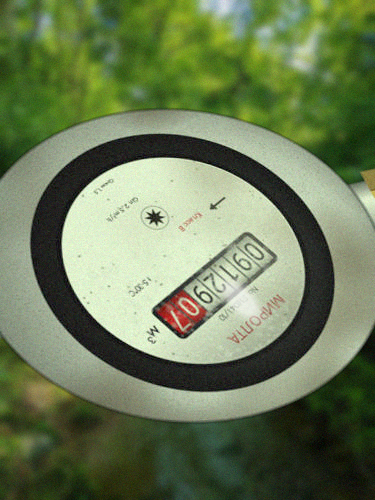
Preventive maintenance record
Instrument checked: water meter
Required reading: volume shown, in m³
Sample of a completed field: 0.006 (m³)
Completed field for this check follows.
9129.07 (m³)
